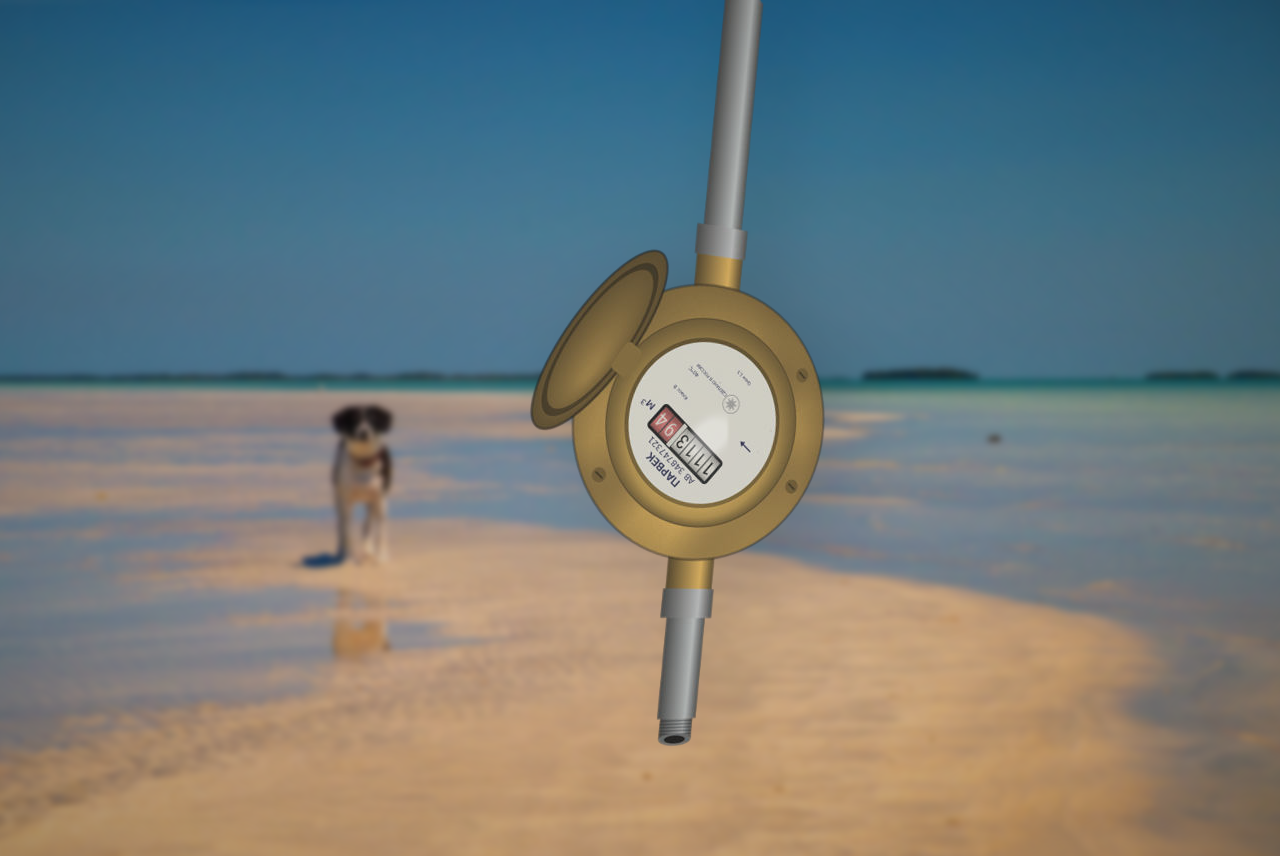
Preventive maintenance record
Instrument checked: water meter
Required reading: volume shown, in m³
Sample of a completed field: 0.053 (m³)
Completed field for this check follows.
1113.94 (m³)
